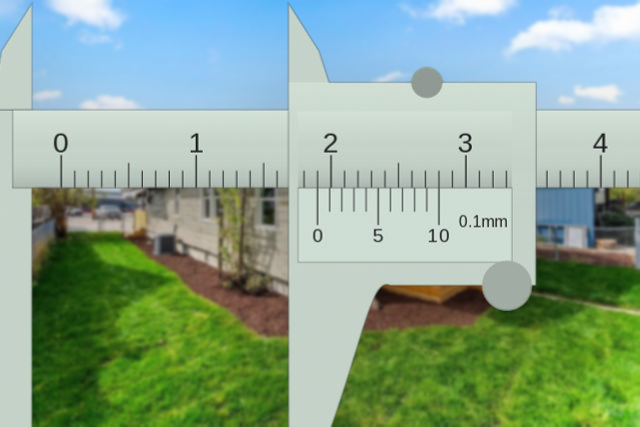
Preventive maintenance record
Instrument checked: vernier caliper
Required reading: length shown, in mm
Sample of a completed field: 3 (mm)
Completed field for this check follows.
19.0 (mm)
